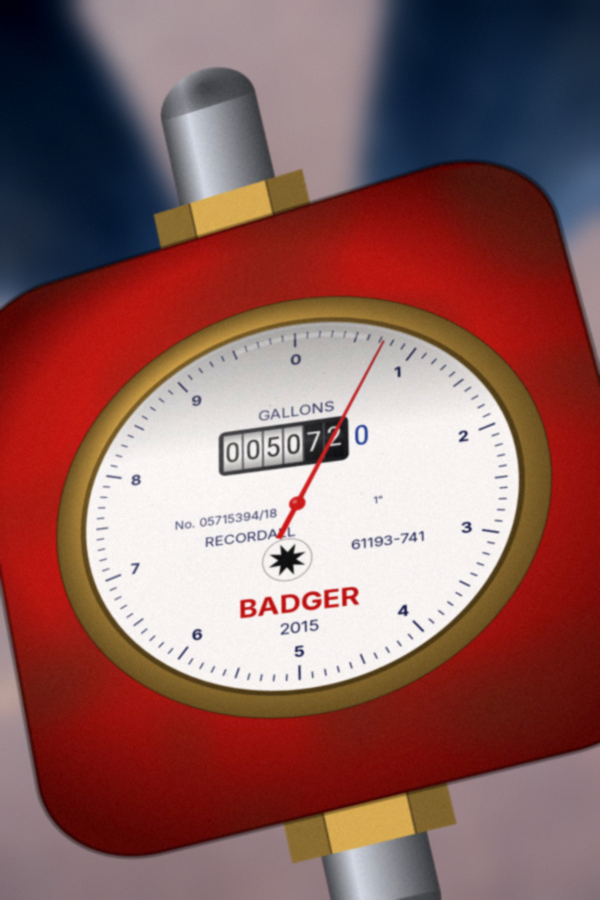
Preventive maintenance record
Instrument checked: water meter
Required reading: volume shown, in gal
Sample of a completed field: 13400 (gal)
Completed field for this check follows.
50720.7 (gal)
